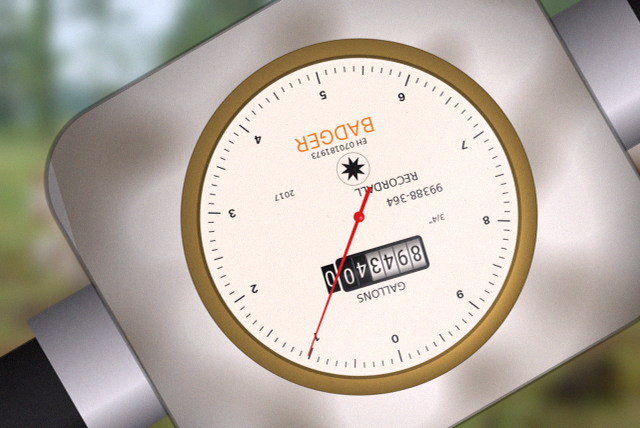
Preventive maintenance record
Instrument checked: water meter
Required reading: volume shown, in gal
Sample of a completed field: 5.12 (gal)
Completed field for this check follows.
8943401.0 (gal)
